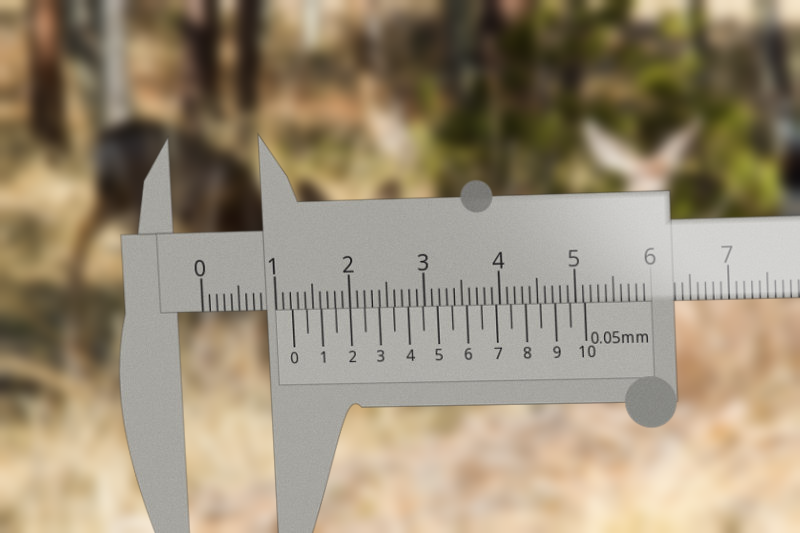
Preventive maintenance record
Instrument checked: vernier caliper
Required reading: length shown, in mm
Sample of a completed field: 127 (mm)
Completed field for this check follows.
12.2 (mm)
